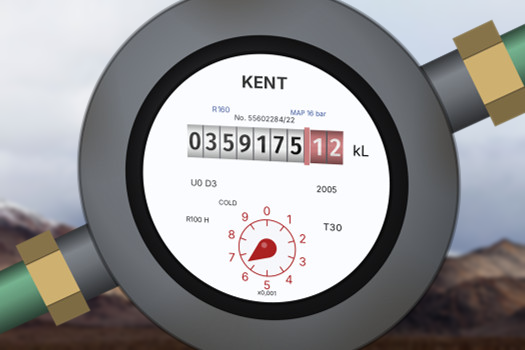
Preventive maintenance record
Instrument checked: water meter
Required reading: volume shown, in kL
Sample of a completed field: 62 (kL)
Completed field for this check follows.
359175.126 (kL)
